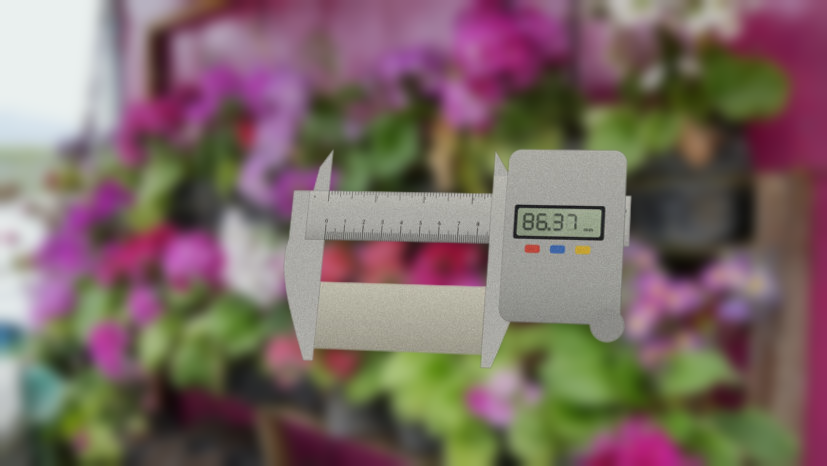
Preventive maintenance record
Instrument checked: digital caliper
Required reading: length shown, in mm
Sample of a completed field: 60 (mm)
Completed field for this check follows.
86.37 (mm)
